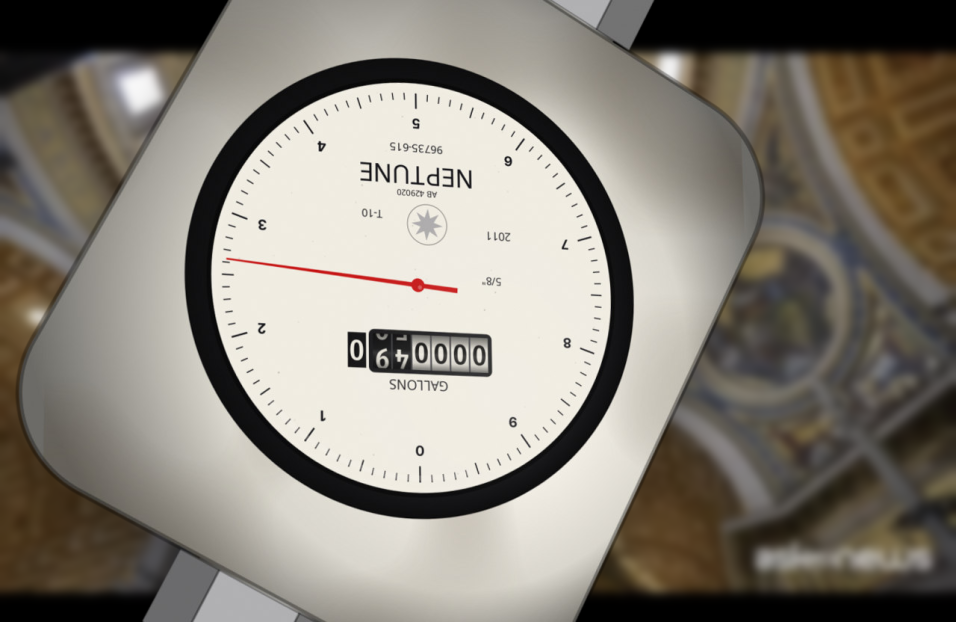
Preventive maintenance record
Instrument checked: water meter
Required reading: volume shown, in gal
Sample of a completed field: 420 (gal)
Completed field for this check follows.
492.6 (gal)
